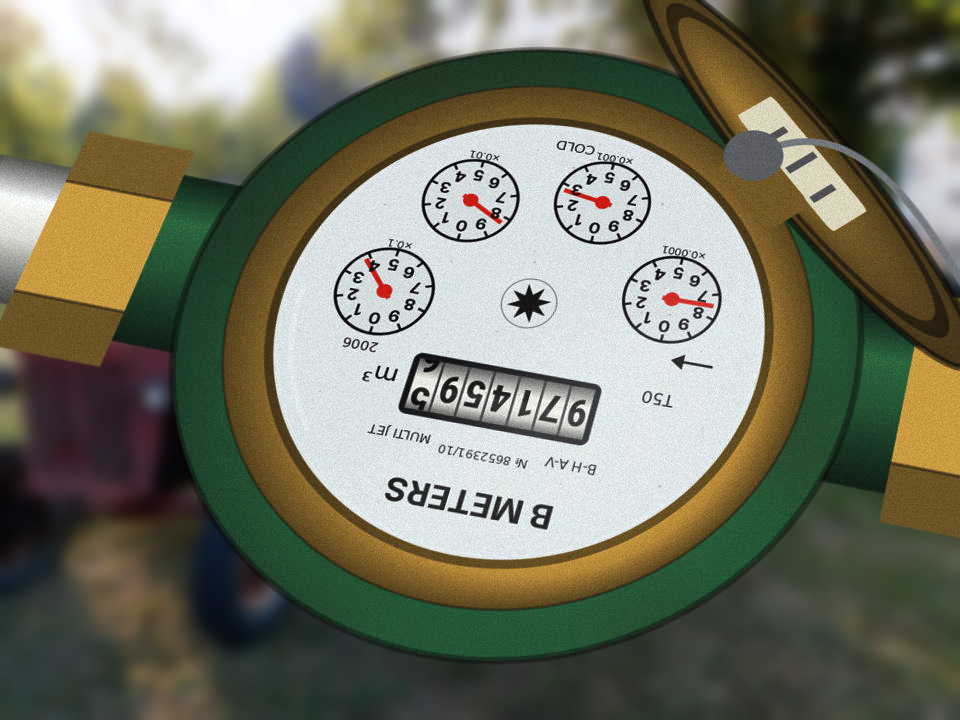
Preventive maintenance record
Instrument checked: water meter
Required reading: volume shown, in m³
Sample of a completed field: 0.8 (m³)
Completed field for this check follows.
9714595.3827 (m³)
